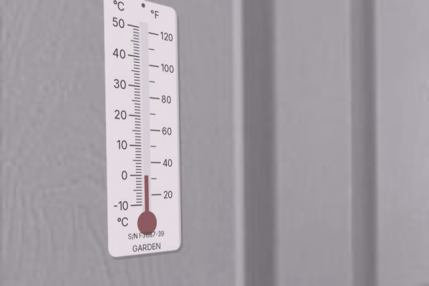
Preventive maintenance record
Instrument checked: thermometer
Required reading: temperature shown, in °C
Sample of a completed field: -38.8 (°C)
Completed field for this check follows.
0 (°C)
